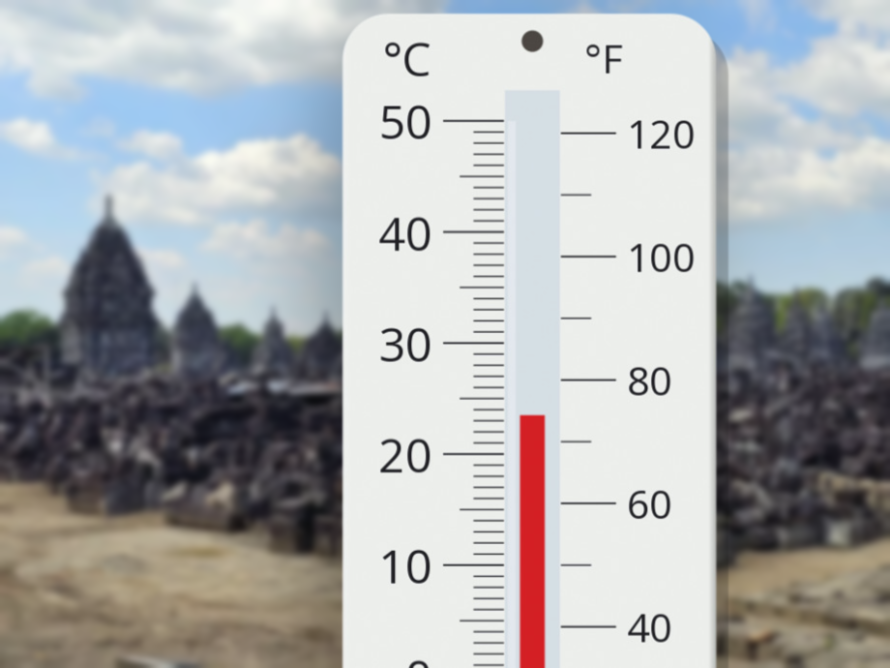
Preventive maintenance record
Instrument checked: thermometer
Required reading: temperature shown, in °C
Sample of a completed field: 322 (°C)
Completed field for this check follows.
23.5 (°C)
